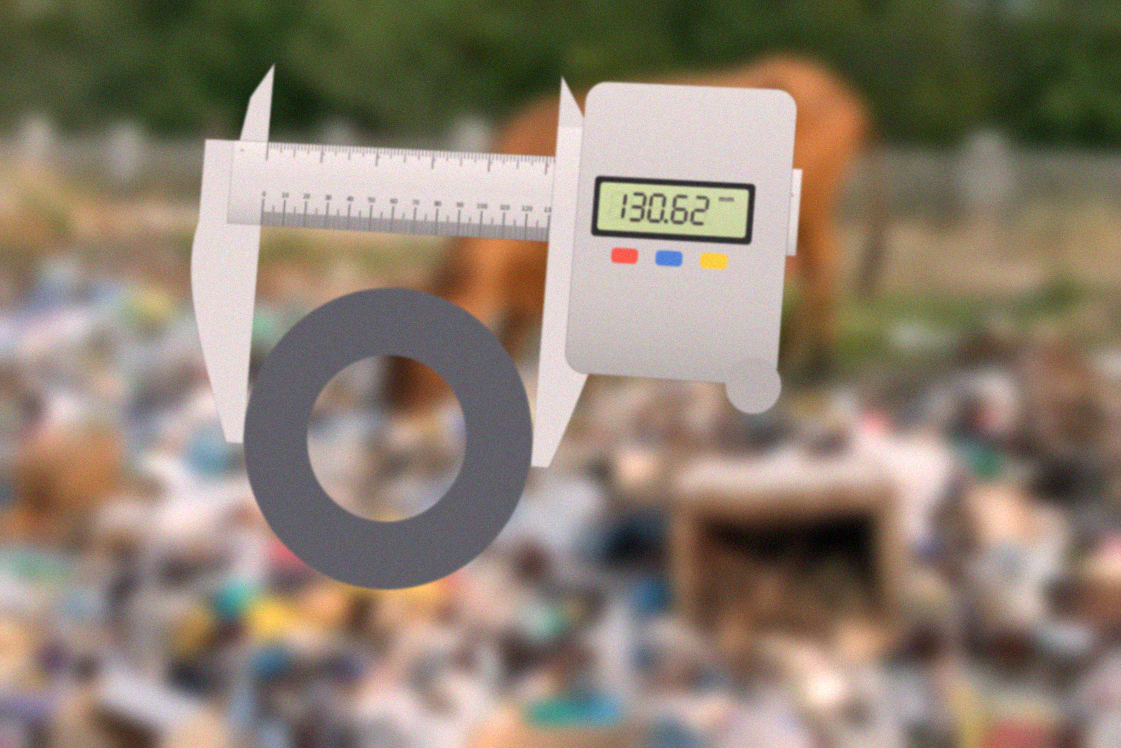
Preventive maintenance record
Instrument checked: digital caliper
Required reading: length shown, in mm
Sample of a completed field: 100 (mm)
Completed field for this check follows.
130.62 (mm)
